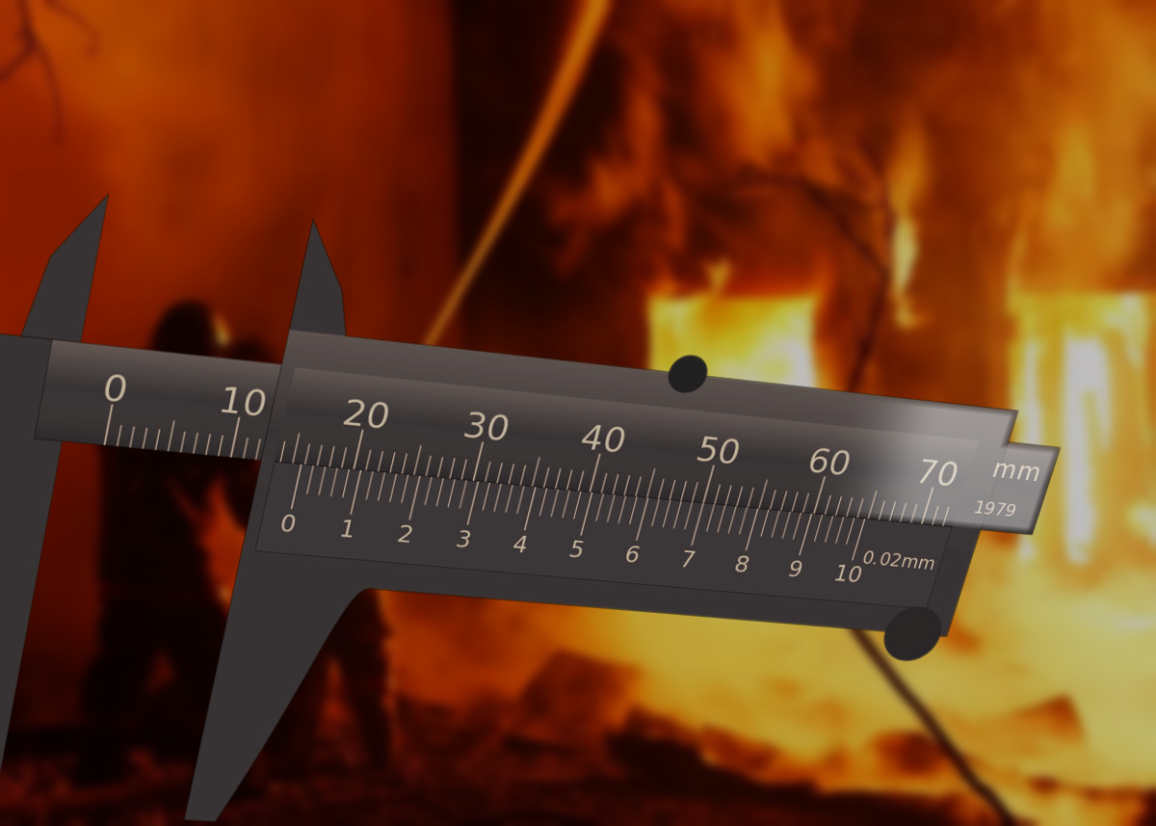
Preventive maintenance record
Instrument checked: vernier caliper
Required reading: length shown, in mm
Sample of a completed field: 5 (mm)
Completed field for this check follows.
15.7 (mm)
